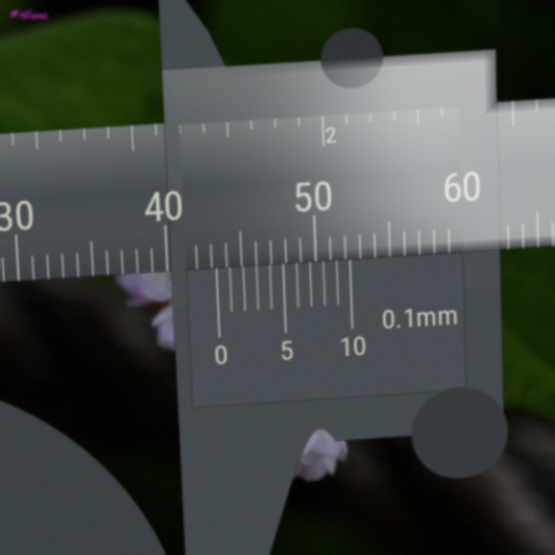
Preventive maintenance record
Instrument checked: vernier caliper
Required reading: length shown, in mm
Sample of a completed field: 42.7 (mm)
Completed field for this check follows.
43.3 (mm)
